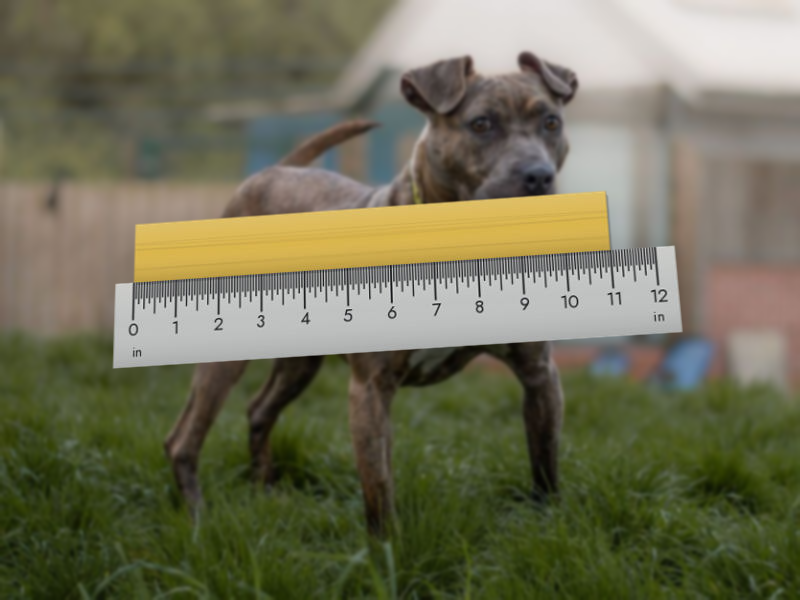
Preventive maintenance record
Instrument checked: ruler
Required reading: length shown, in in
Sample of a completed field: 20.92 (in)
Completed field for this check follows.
11 (in)
